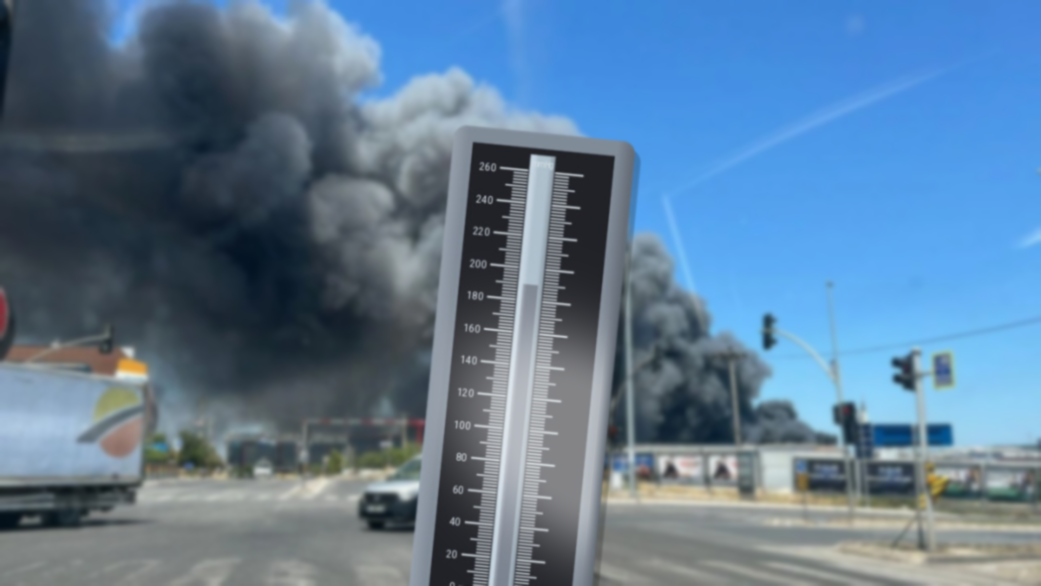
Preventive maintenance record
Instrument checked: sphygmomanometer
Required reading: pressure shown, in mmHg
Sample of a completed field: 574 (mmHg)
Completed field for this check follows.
190 (mmHg)
